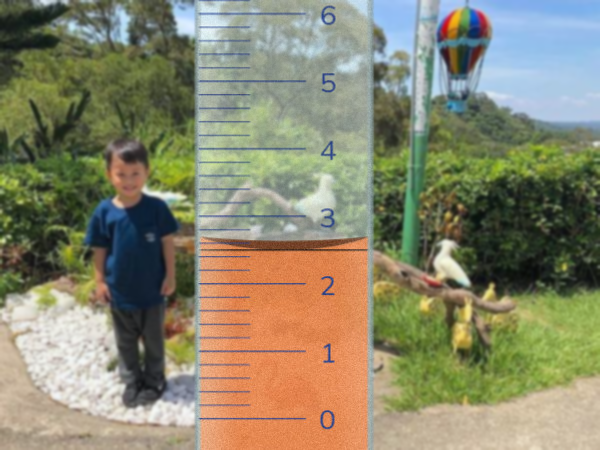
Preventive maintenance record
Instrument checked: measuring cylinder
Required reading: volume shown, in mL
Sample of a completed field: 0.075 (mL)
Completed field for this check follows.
2.5 (mL)
